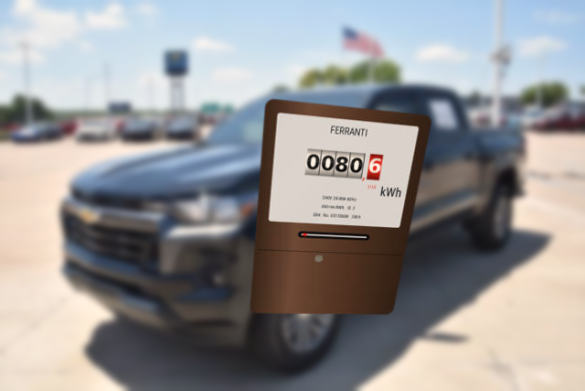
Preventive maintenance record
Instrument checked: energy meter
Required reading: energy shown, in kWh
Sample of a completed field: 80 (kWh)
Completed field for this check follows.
80.6 (kWh)
